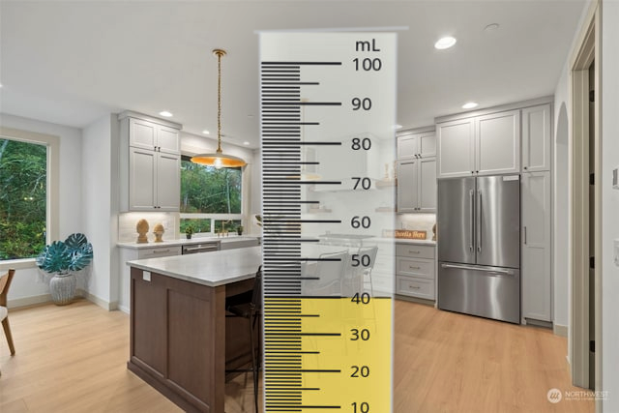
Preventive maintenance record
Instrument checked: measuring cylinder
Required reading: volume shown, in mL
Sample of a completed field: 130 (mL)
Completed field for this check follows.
40 (mL)
